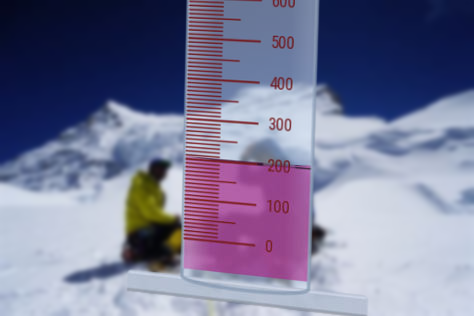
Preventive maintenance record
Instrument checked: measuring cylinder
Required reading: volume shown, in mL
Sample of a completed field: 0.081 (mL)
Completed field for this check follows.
200 (mL)
